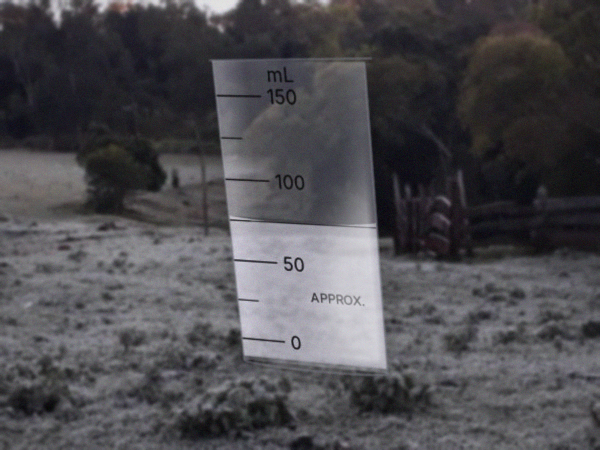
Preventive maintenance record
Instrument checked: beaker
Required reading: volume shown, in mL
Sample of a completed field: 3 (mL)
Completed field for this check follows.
75 (mL)
